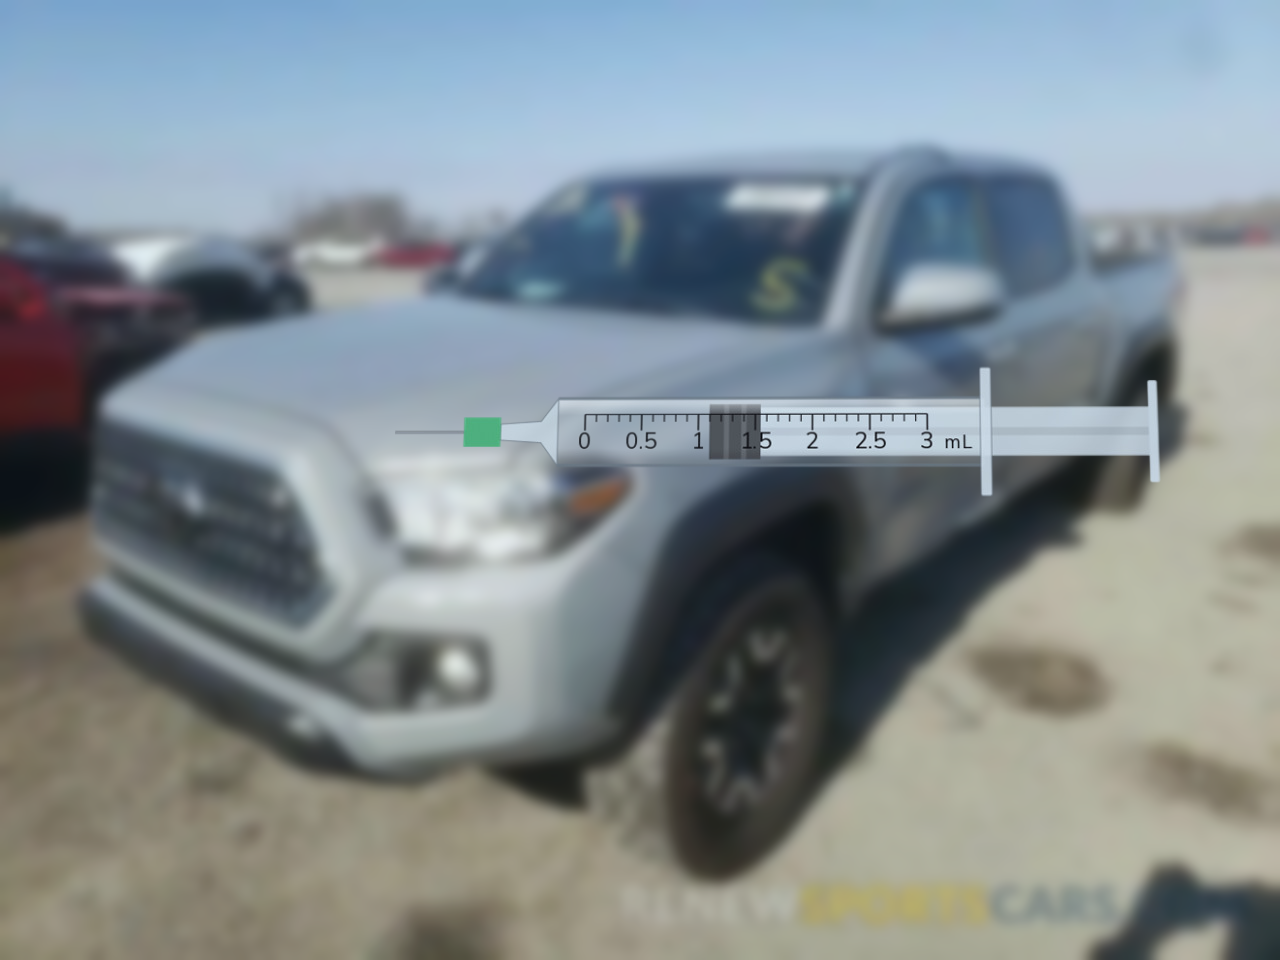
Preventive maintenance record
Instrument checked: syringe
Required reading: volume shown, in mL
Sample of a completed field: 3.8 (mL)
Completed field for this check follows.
1.1 (mL)
